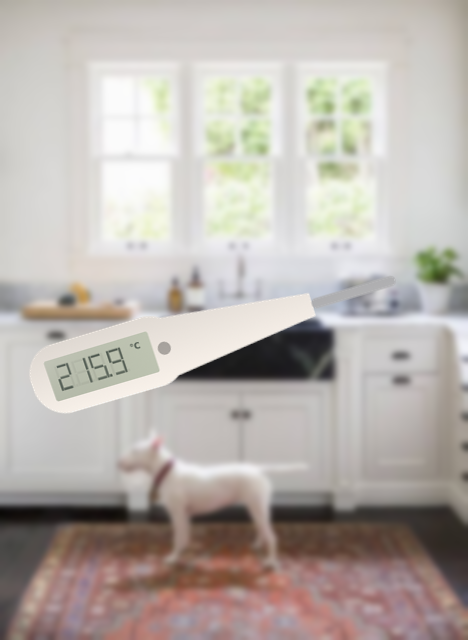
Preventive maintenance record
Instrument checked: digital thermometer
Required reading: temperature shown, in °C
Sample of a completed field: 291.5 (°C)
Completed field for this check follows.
215.9 (°C)
